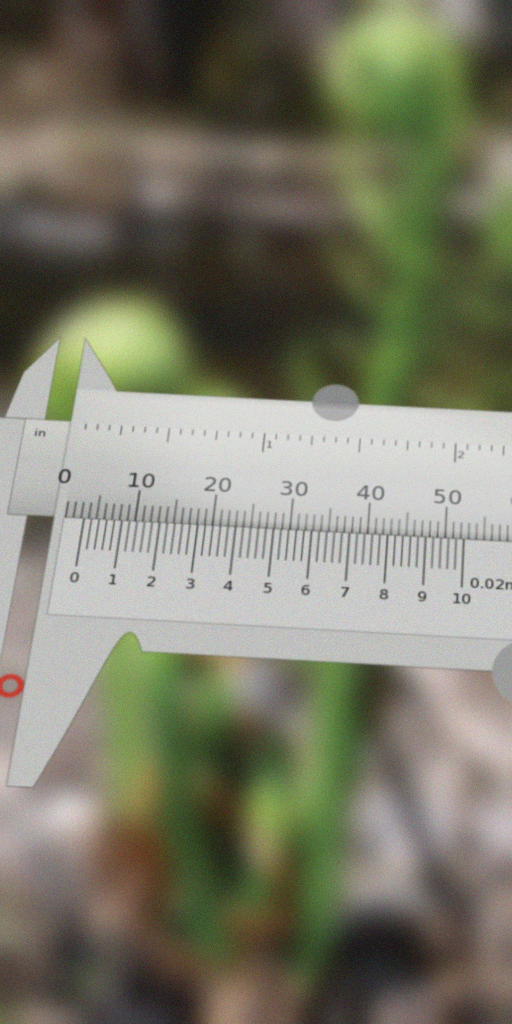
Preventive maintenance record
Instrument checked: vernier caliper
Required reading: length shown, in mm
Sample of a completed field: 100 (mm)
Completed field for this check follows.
3.4 (mm)
